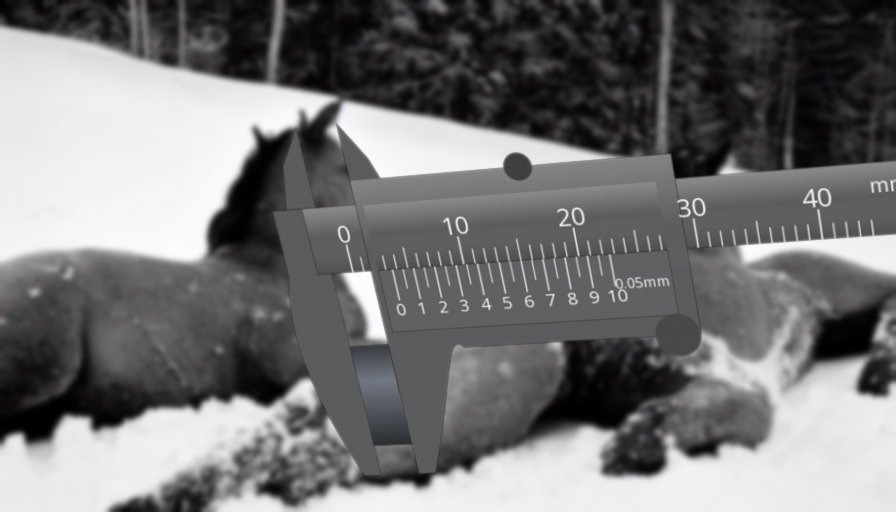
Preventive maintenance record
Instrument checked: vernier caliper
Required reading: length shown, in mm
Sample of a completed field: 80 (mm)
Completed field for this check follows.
3.6 (mm)
